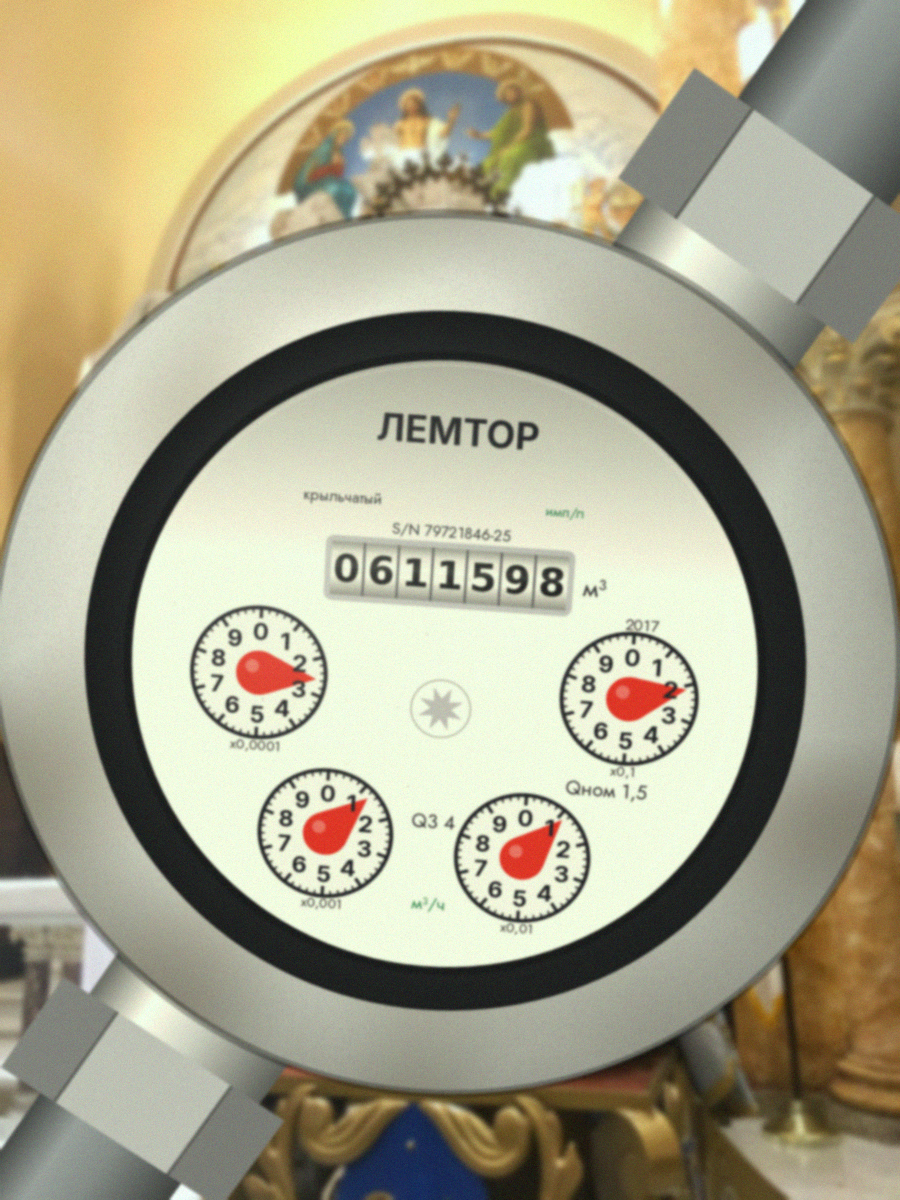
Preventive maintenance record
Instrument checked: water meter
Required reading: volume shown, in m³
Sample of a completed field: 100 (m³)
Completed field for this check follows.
611598.2112 (m³)
